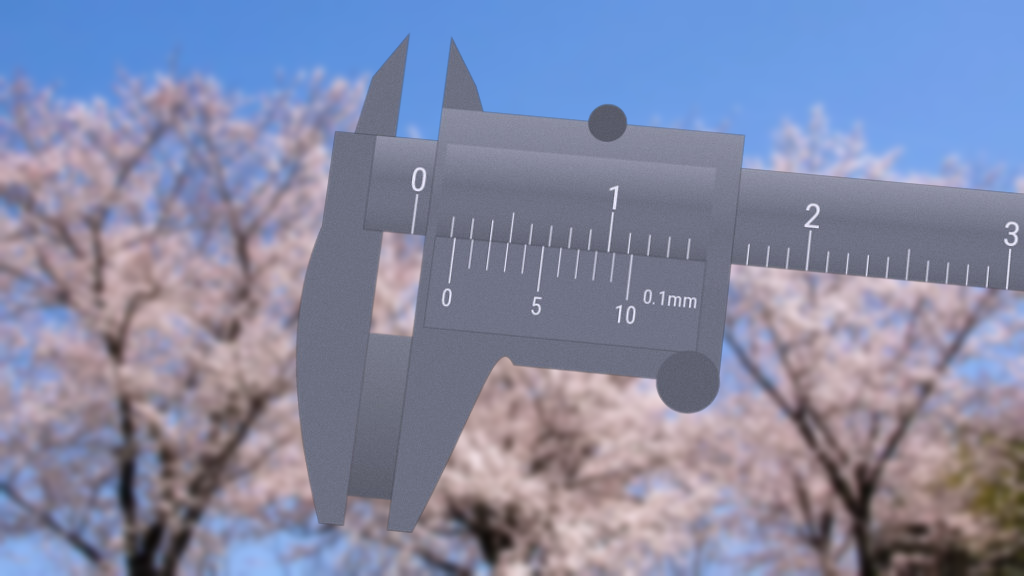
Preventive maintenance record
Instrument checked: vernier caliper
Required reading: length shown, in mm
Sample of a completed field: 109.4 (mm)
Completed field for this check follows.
2.2 (mm)
